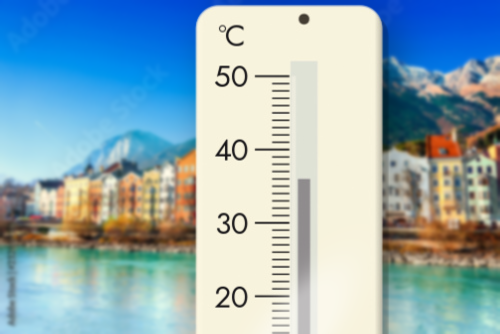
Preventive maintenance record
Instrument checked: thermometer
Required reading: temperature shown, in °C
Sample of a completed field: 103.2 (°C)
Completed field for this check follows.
36 (°C)
